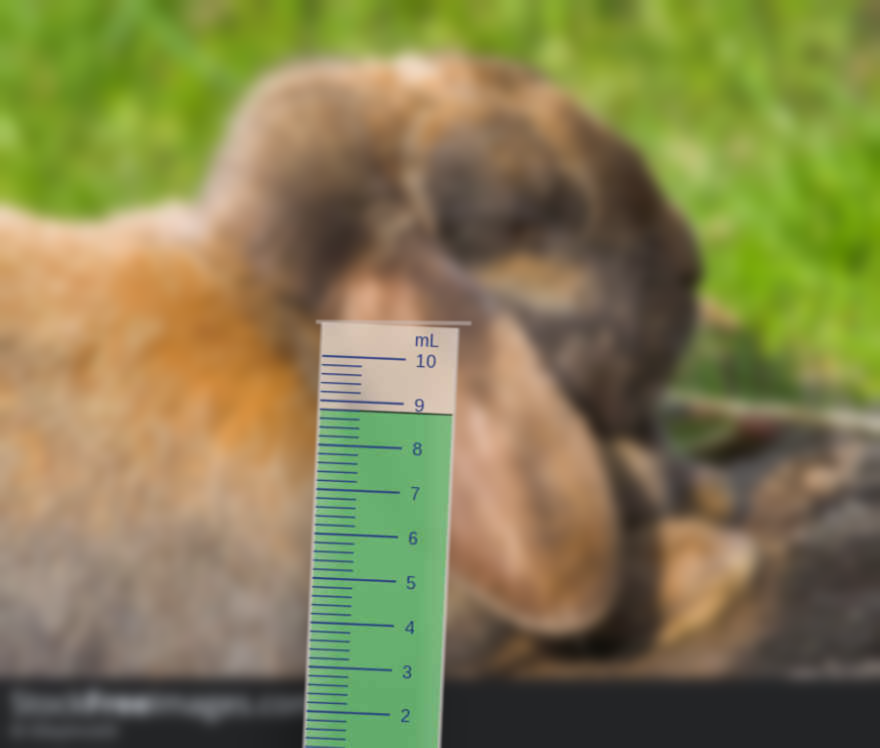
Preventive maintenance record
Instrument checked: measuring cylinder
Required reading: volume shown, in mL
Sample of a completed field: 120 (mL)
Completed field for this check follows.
8.8 (mL)
